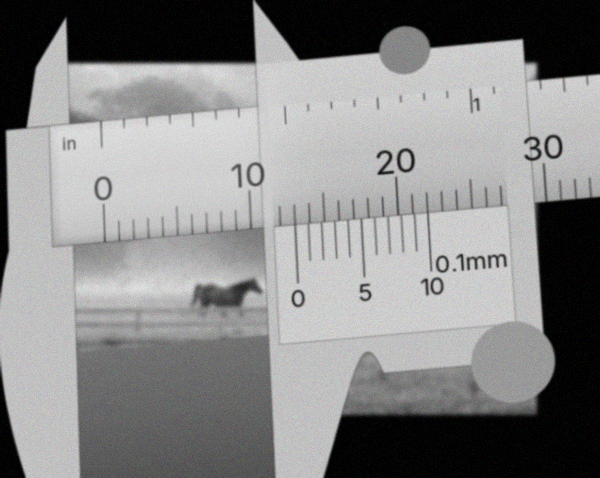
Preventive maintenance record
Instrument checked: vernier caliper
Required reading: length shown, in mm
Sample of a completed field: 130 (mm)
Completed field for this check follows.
13.0 (mm)
